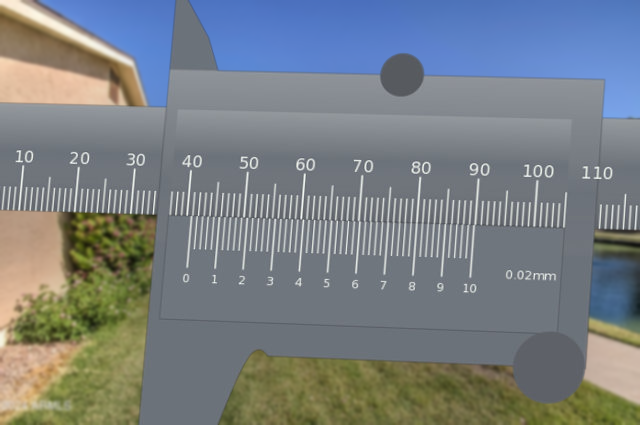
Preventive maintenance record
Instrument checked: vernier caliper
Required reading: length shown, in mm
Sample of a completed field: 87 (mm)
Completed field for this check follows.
40.8 (mm)
